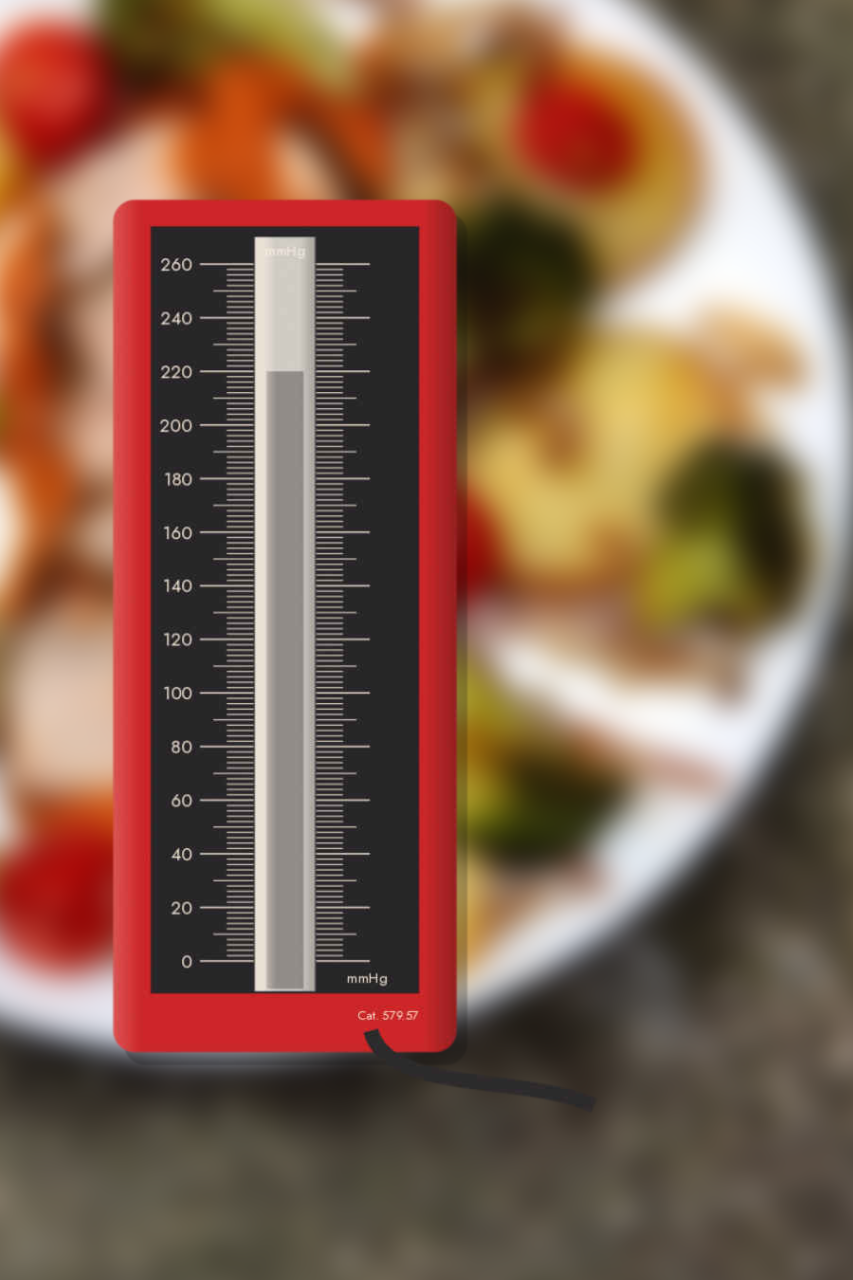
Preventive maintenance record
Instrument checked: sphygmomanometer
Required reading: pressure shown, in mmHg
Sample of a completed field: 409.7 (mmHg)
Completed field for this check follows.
220 (mmHg)
